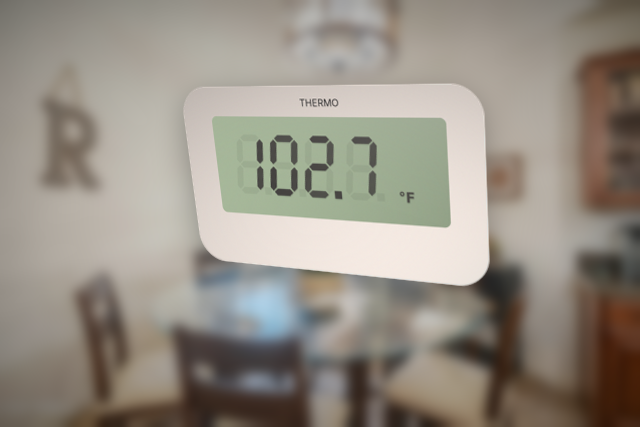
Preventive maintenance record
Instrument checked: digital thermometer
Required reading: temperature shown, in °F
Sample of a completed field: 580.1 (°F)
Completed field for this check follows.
102.7 (°F)
